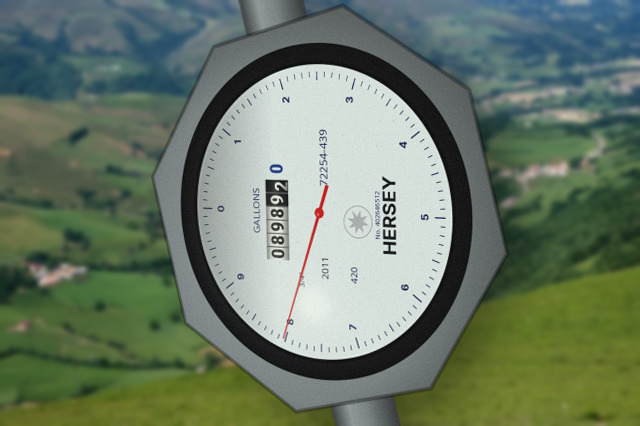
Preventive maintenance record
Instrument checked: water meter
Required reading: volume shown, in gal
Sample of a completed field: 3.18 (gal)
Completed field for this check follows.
898918.0 (gal)
